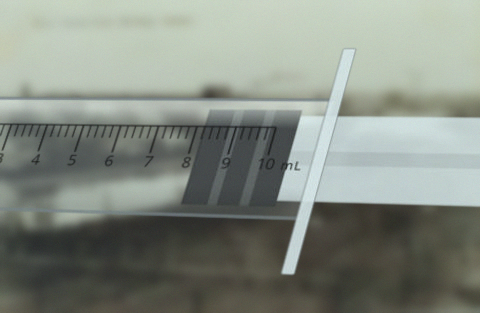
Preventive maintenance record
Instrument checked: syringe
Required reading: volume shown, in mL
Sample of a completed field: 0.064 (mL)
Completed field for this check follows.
8.2 (mL)
